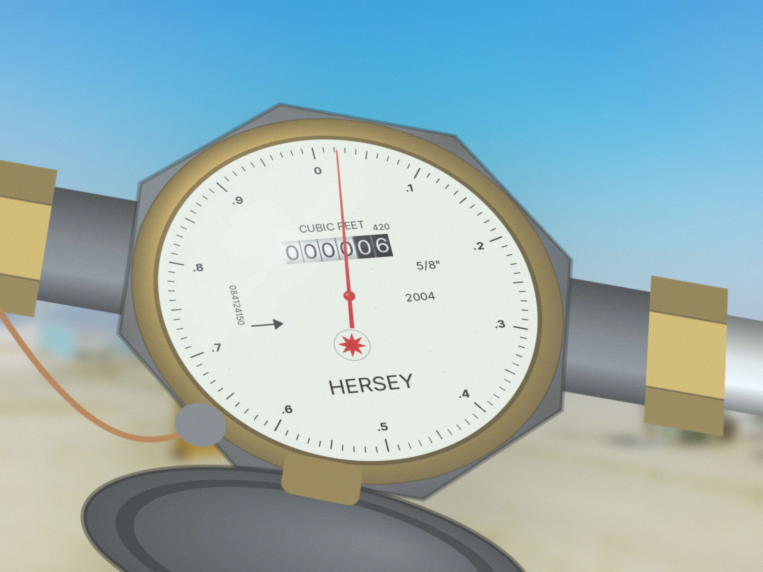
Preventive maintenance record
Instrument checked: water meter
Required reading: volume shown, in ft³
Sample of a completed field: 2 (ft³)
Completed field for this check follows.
6.02 (ft³)
